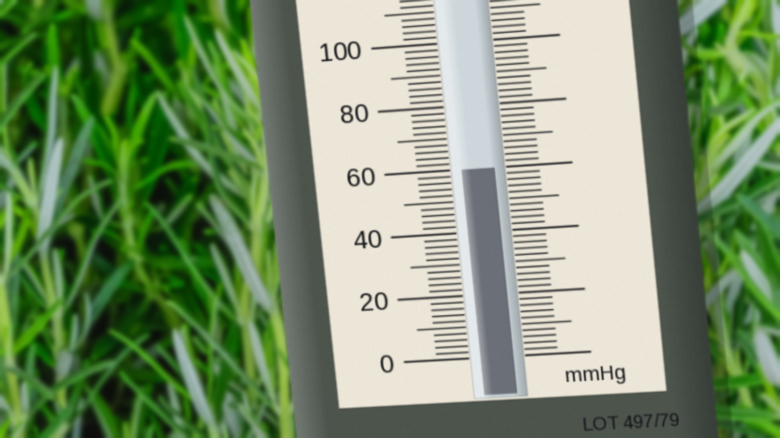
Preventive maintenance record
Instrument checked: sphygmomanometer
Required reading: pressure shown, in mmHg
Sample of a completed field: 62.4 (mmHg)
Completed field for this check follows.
60 (mmHg)
